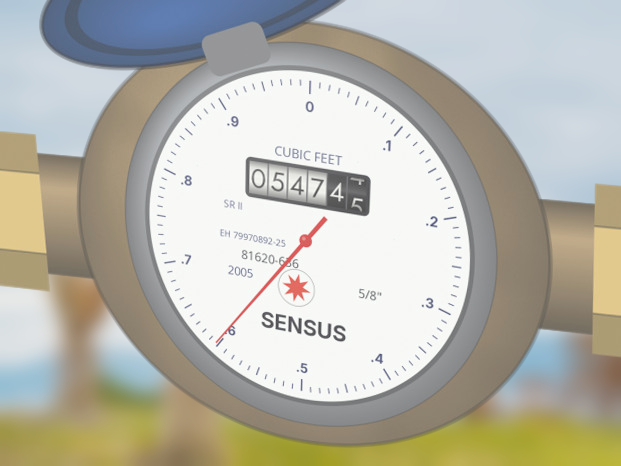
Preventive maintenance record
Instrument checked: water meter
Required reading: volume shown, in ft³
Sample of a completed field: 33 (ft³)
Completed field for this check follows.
54744.60 (ft³)
